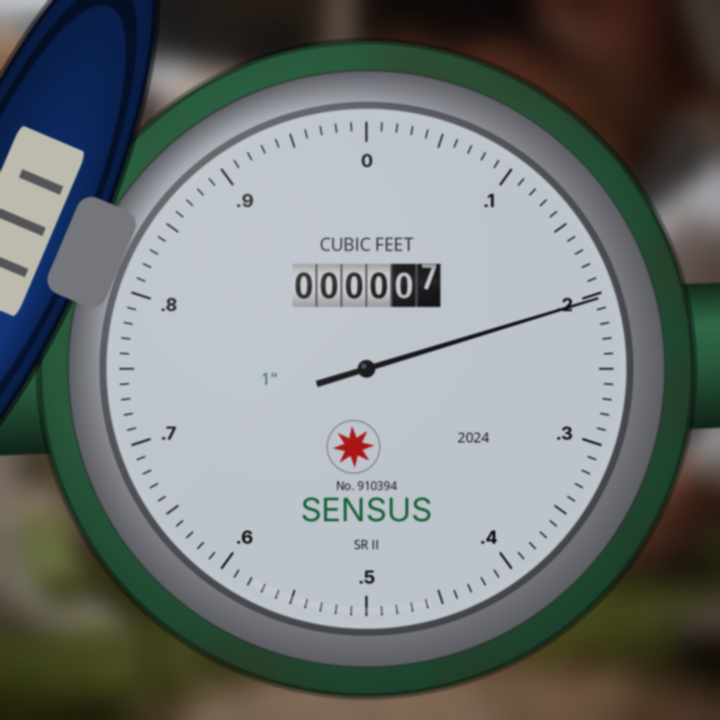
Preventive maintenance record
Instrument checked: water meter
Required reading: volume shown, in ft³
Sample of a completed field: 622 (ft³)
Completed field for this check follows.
7.20 (ft³)
